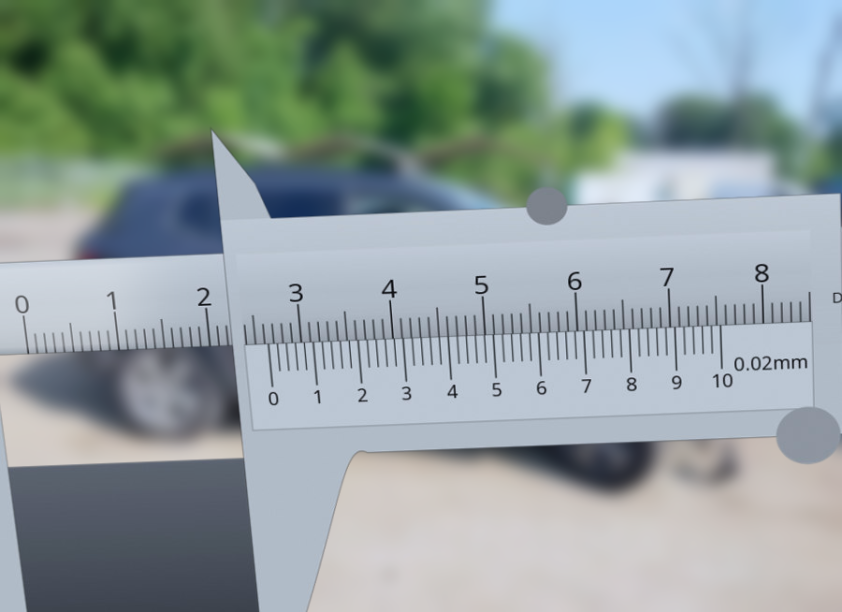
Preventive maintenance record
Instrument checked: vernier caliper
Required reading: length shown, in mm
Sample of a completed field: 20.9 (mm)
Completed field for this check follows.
26.4 (mm)
